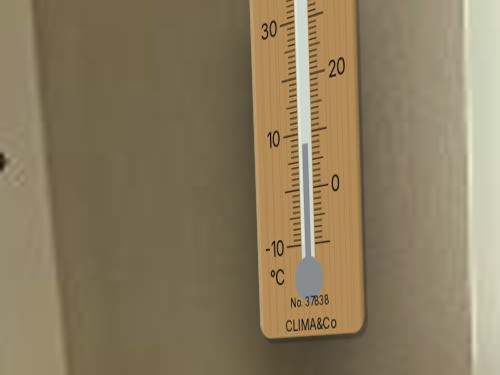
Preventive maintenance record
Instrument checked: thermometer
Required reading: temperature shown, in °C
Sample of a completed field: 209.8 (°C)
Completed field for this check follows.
8 (°C)
